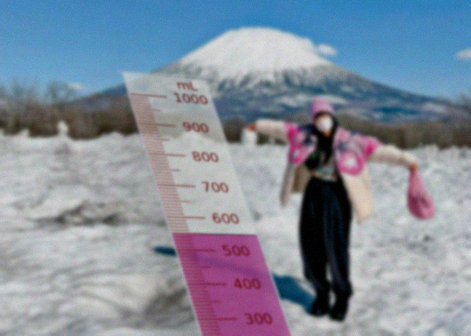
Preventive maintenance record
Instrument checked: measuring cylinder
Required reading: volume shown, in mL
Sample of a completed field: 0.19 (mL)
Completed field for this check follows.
550 (mL)
